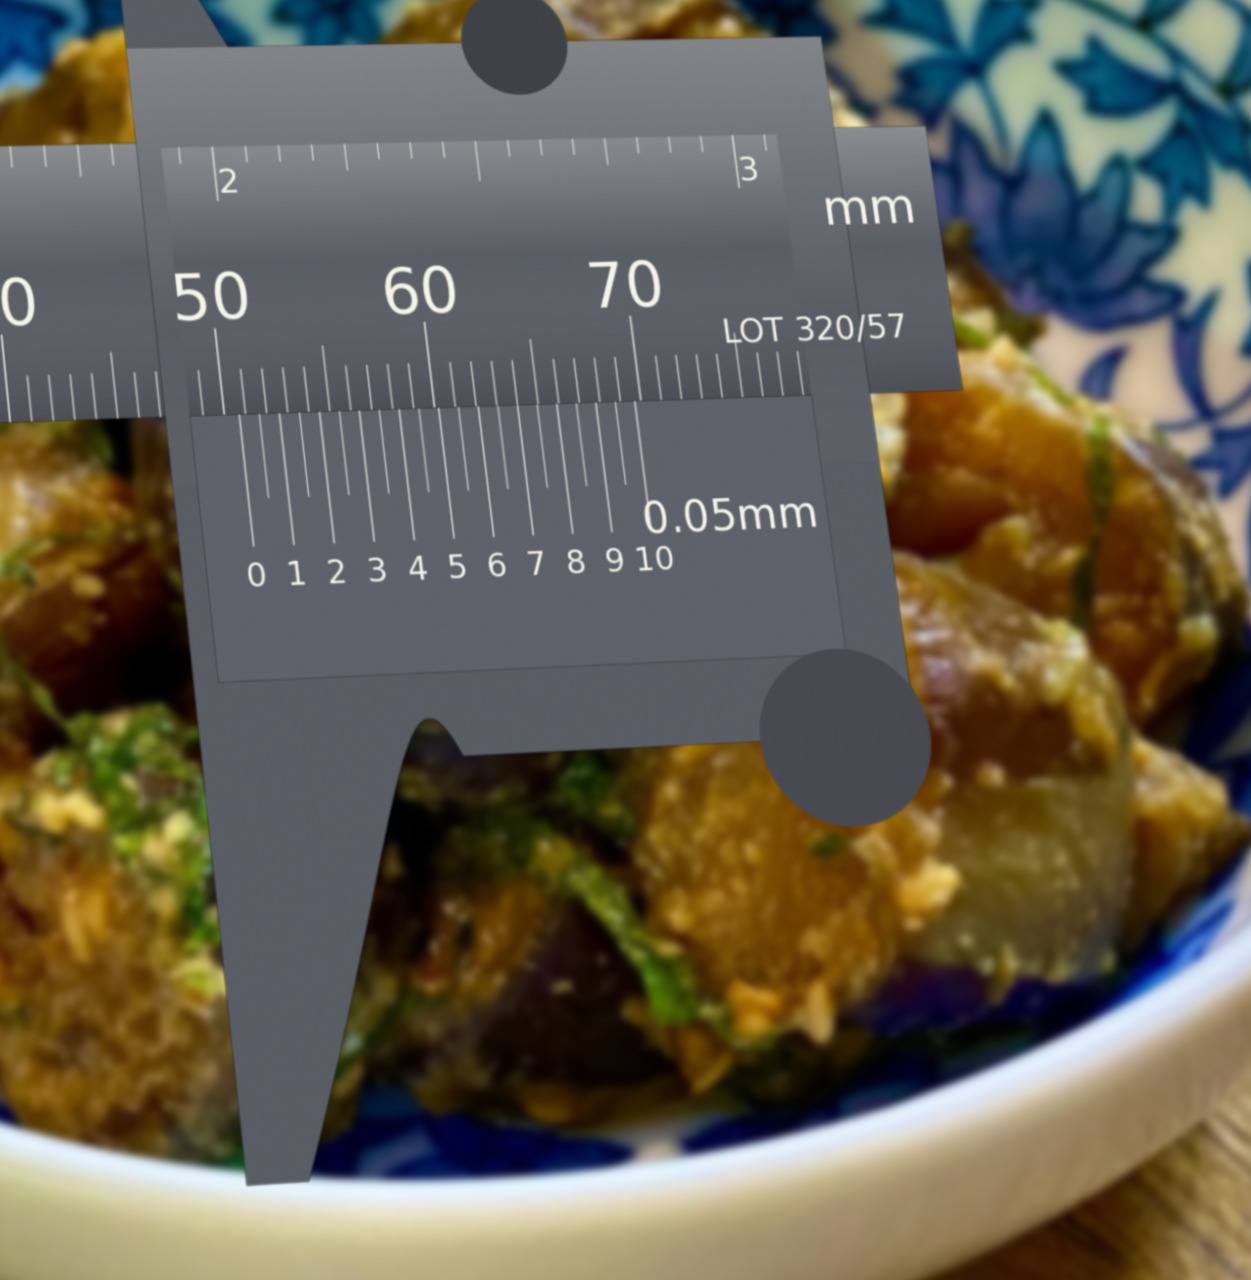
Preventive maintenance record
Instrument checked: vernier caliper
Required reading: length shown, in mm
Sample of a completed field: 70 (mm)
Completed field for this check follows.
50.7 (mm)
